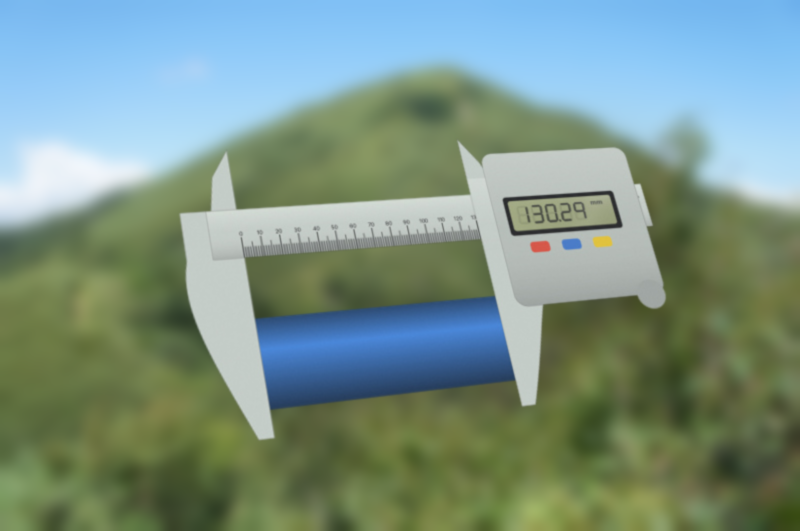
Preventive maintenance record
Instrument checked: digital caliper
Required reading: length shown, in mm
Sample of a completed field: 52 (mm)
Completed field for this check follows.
130.29 (mm)
